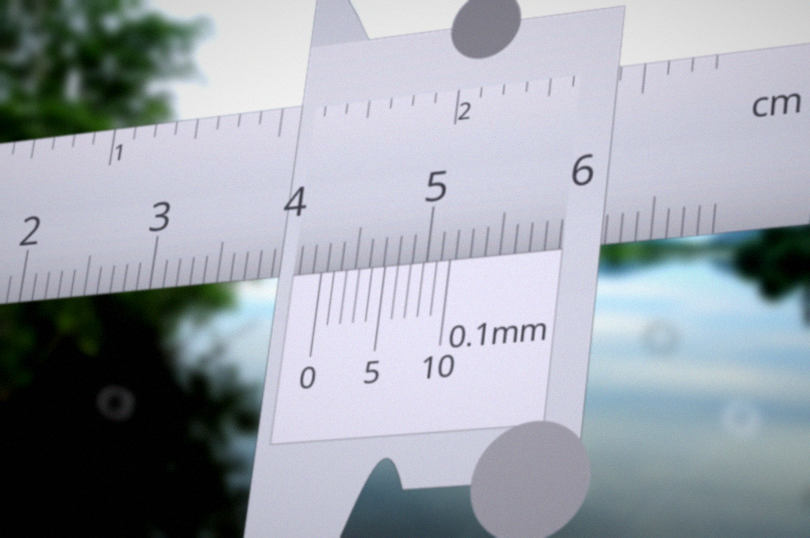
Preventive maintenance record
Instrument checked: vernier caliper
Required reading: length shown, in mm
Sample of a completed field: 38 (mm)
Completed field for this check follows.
42.6 (mm)
